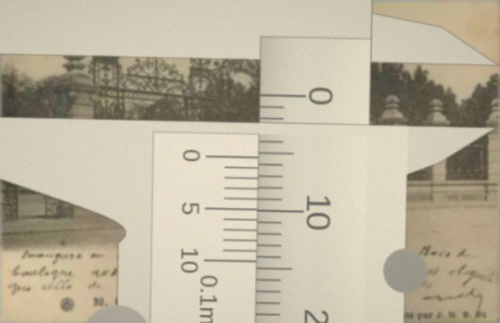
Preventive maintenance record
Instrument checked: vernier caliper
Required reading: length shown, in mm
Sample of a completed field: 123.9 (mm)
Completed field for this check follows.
5.4 (mm)
